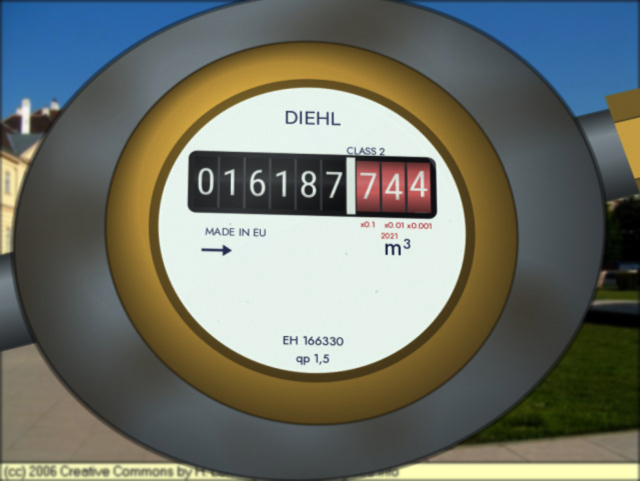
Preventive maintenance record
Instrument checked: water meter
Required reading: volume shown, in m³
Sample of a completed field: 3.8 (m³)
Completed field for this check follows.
16187.744 (m³)
